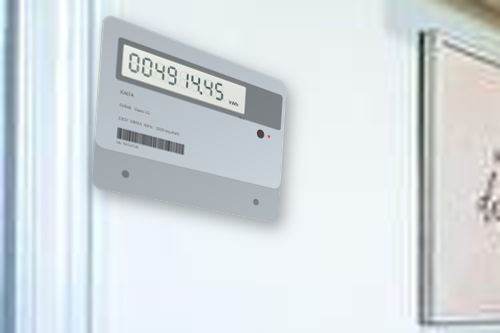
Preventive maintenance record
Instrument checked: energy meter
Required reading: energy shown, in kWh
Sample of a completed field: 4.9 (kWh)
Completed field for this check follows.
4914.45 (kWh)
